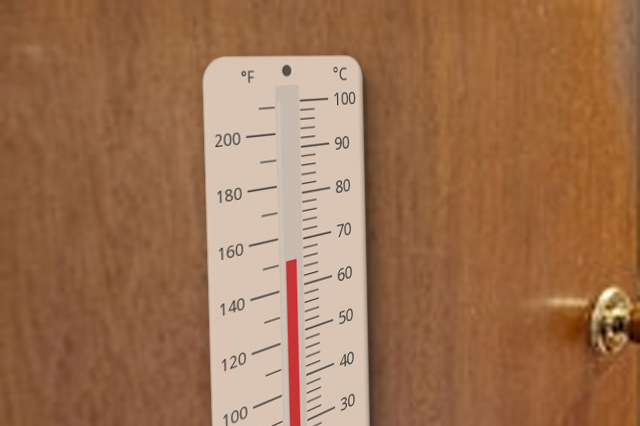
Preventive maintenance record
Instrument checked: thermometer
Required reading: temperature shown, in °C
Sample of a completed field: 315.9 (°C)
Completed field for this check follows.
66 (°C)
